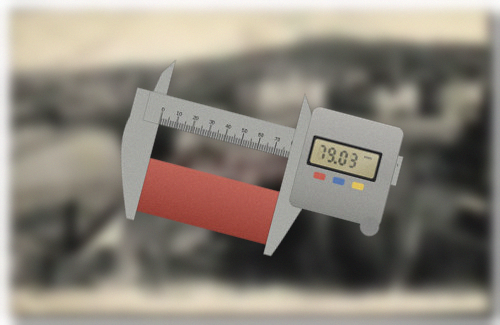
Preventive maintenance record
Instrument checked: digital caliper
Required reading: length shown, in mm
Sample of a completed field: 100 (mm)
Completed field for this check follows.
79.03 (mm)
